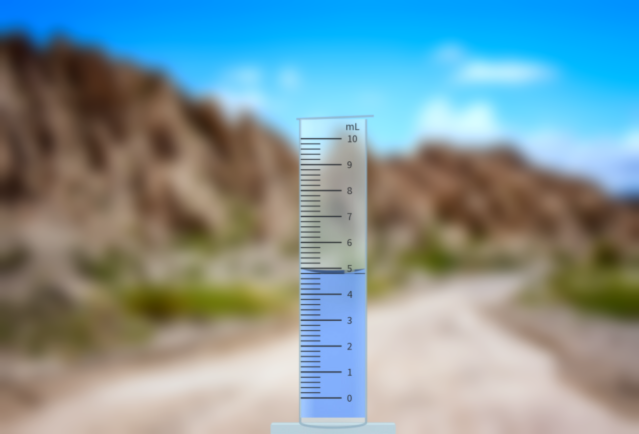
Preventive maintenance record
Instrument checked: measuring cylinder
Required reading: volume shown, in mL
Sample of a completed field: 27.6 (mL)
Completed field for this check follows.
4.8 (mL)
